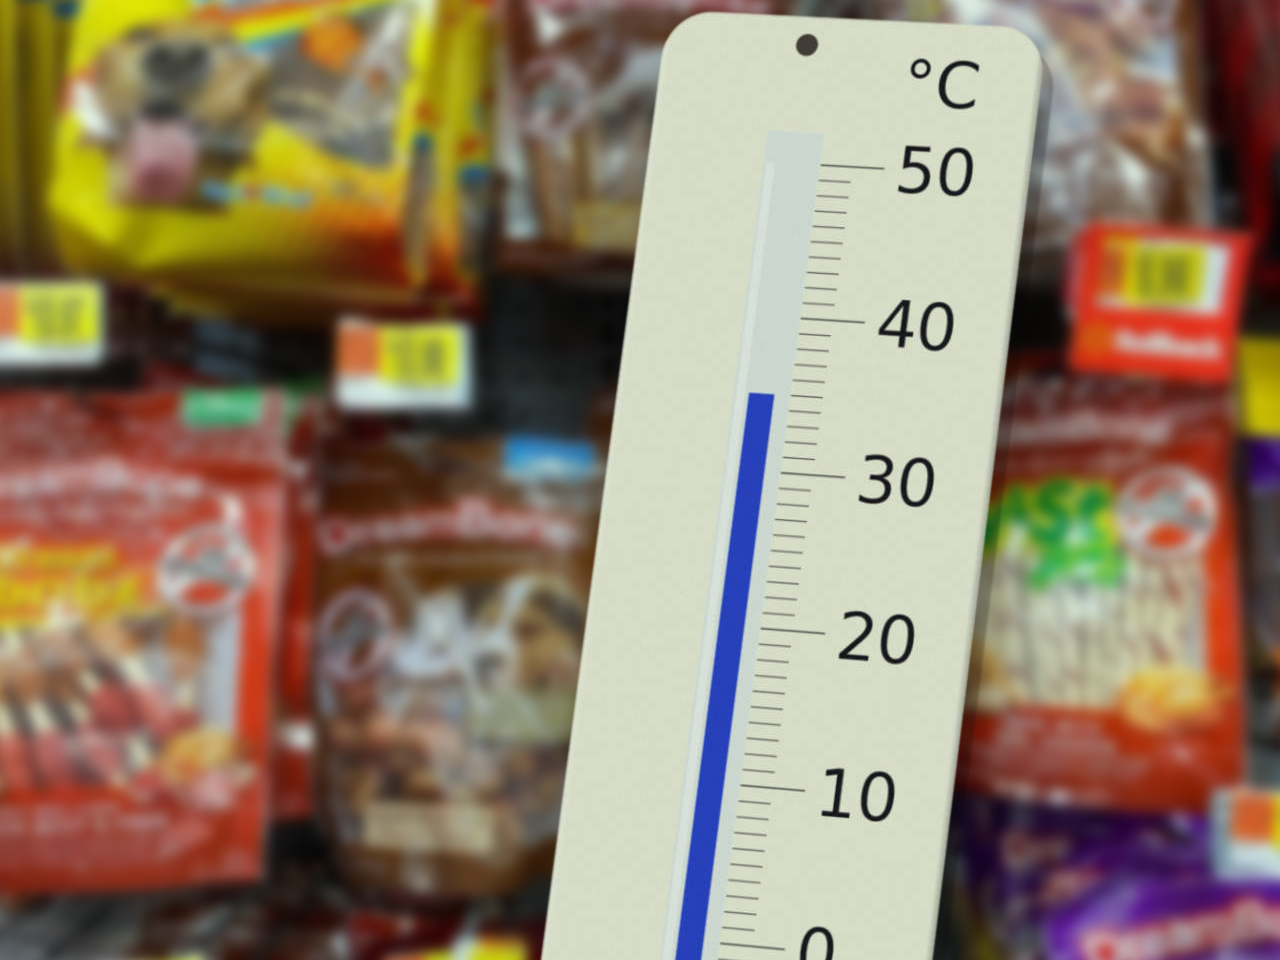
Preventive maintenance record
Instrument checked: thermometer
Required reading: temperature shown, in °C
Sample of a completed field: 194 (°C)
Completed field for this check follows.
35 (°C)
